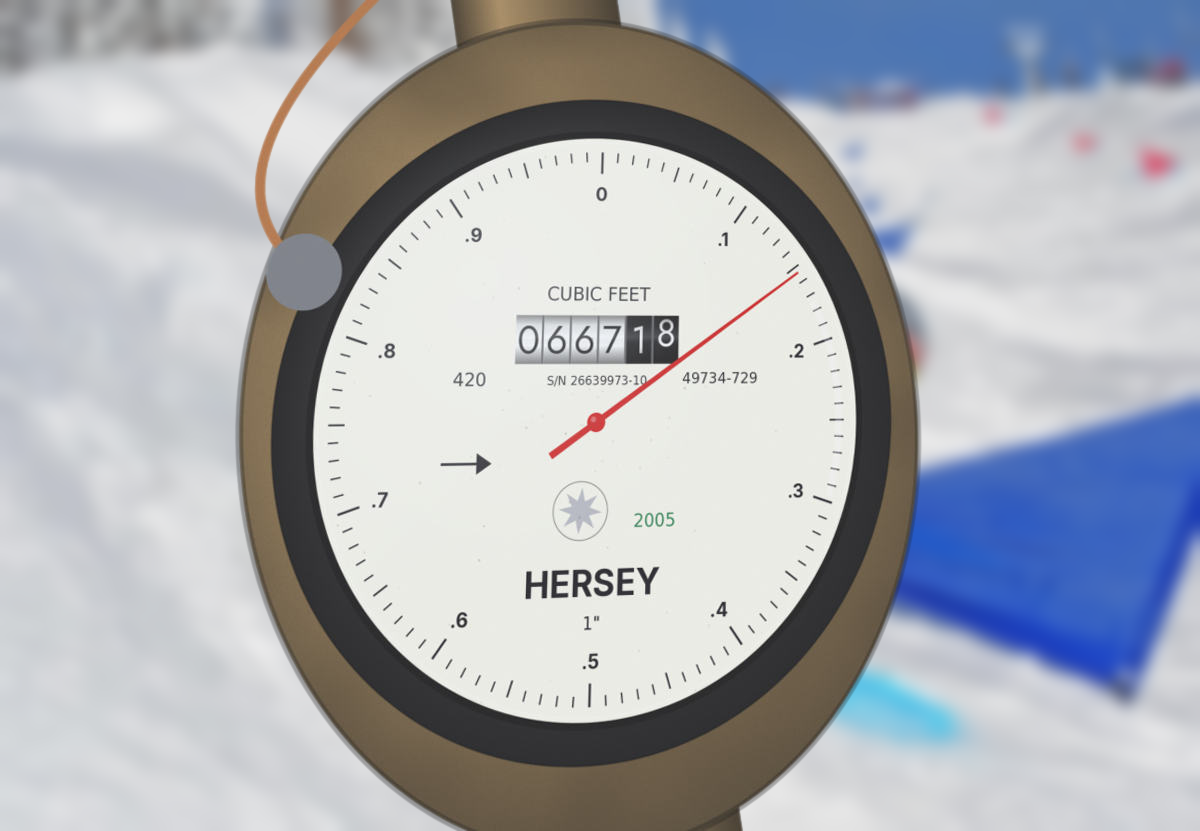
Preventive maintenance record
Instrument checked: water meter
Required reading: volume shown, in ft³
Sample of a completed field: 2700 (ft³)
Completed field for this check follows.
66718.15 (ft³)
